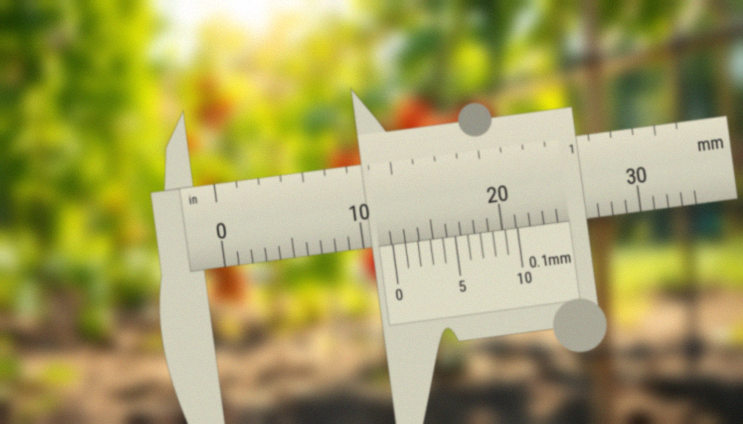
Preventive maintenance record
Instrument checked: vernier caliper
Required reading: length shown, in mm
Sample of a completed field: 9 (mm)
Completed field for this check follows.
12.1 (mm)
